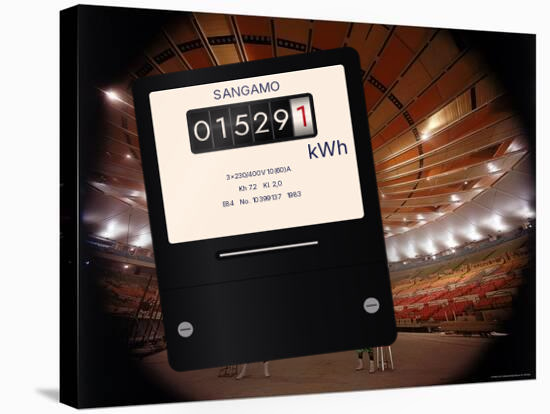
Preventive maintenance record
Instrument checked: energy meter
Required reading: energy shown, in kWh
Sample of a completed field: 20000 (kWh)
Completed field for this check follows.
1529.1 (kWh)
